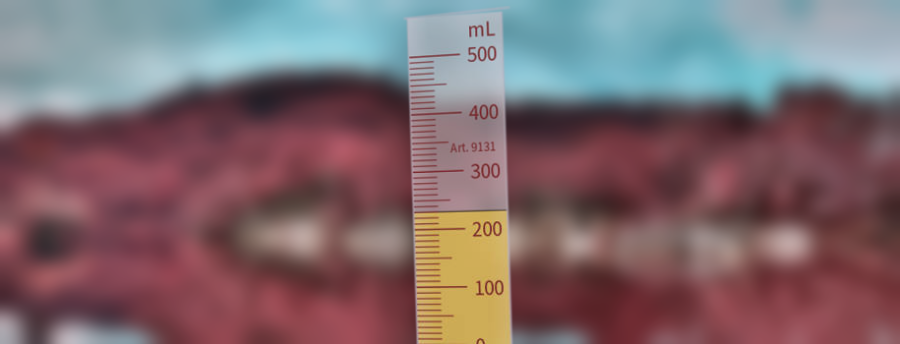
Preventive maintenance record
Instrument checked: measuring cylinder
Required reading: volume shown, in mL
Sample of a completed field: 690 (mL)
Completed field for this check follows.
230 (mL)
